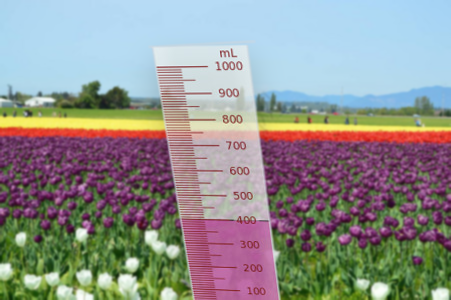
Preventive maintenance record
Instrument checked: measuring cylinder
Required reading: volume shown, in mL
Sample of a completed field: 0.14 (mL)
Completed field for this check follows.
400 (mL)
